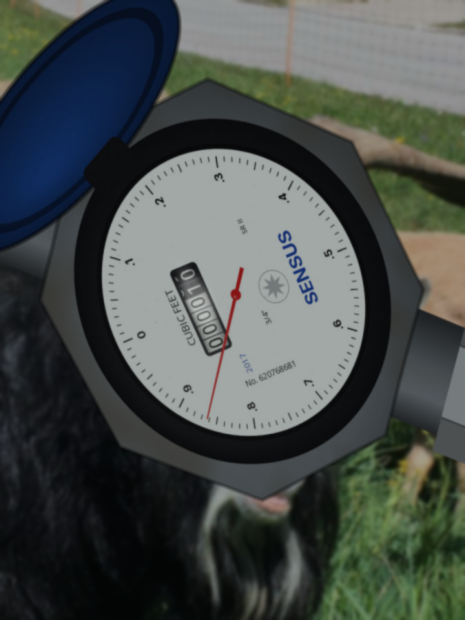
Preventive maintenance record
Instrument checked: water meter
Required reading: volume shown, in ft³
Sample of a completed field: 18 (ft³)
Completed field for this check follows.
9.86 (ft³)
